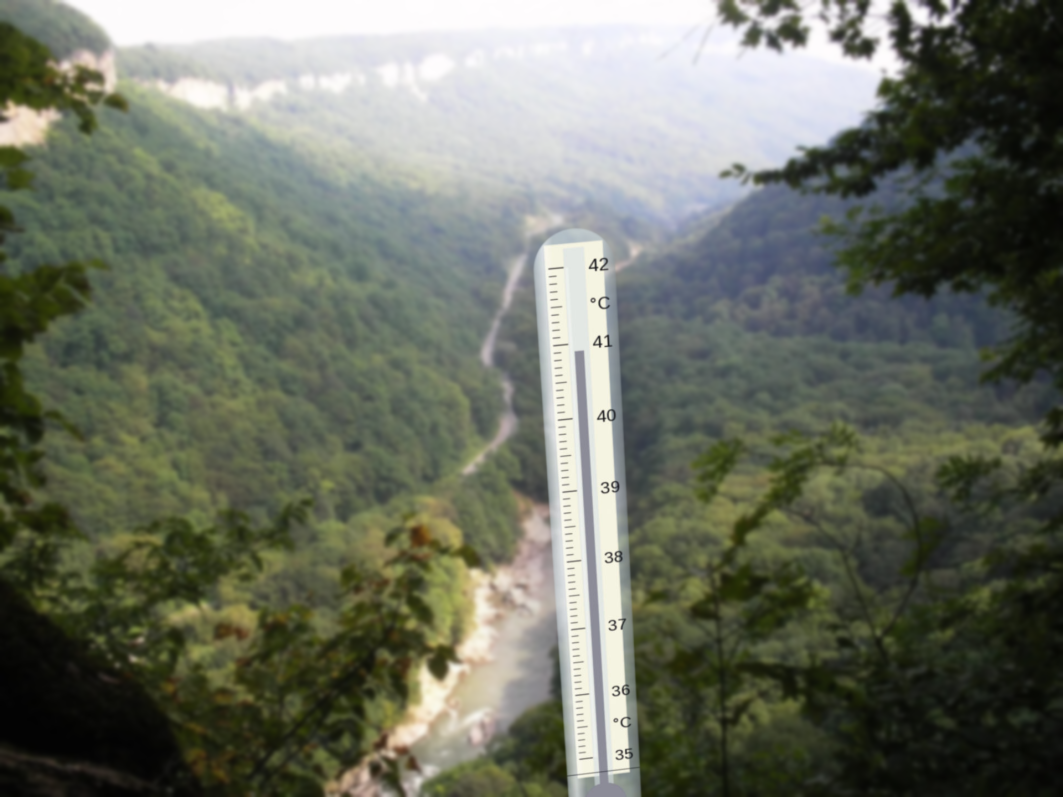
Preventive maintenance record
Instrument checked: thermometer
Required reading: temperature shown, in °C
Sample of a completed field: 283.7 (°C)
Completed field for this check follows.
40.9 (°C)
